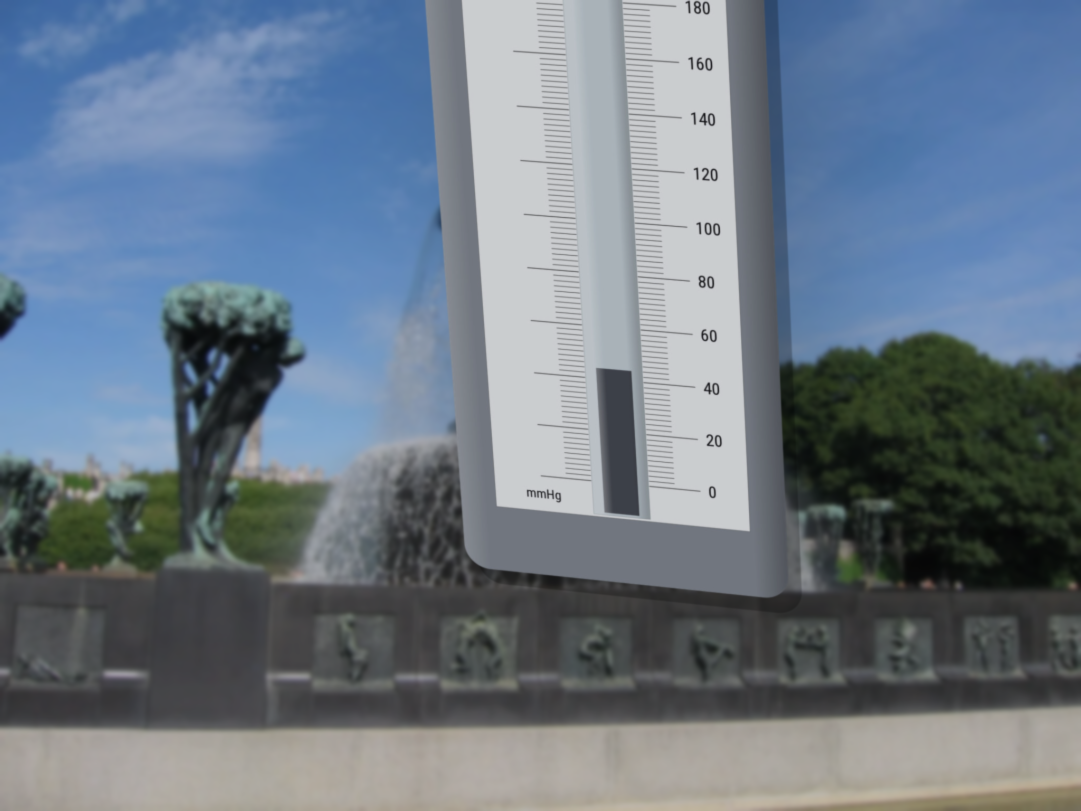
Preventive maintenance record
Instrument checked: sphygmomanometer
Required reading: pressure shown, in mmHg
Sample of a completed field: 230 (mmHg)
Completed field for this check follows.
44 (mmHg)
